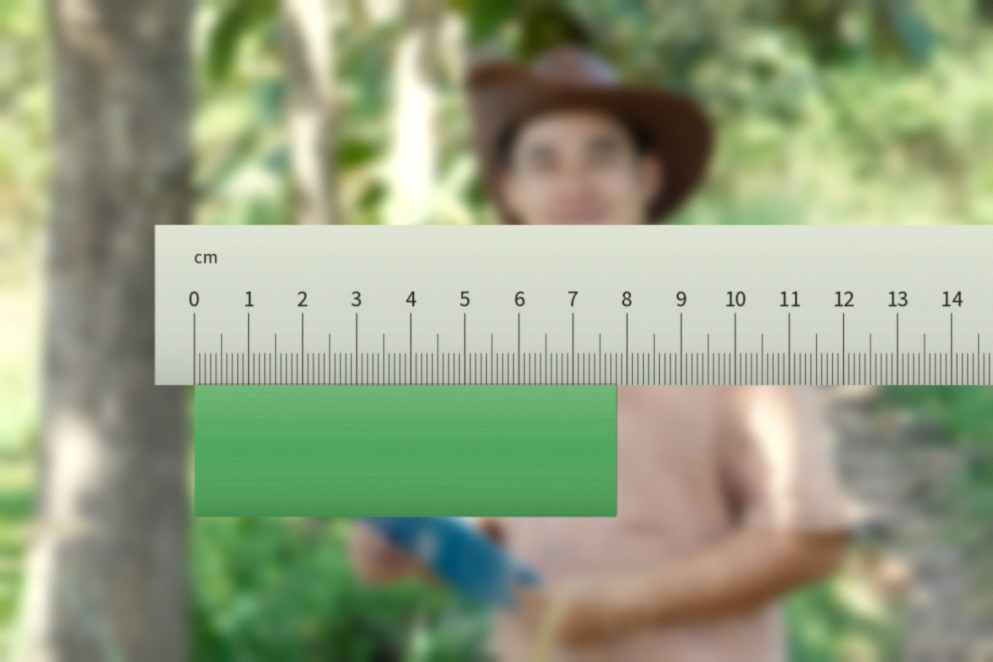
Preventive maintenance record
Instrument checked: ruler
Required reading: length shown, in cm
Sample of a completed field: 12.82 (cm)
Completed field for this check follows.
7.8 (cm)
